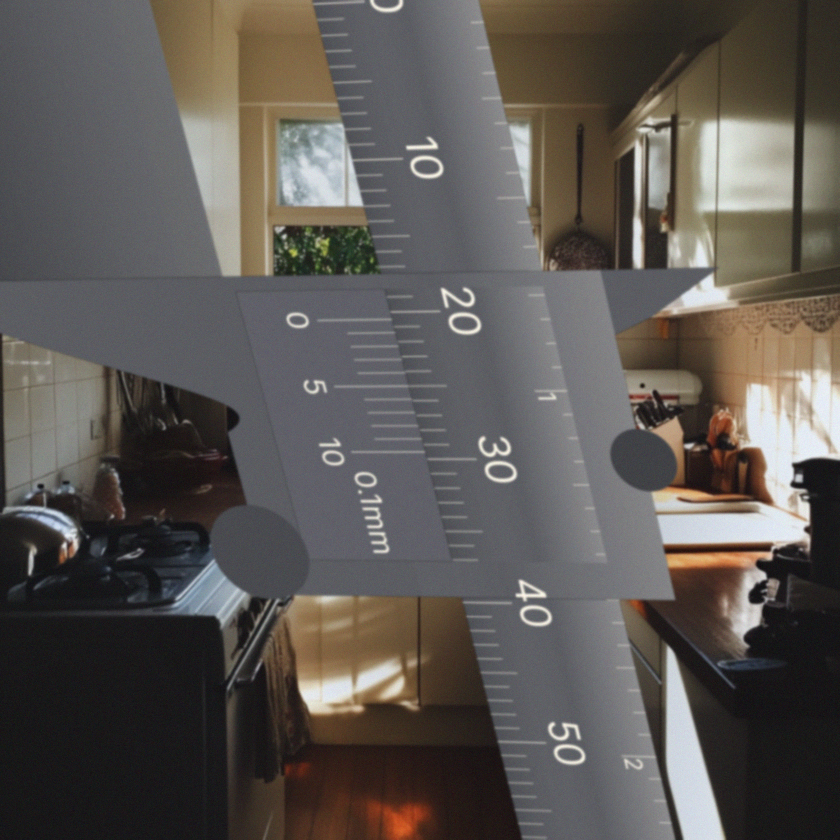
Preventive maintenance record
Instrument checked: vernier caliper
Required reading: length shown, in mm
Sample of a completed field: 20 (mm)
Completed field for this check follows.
20.5 (mm)
